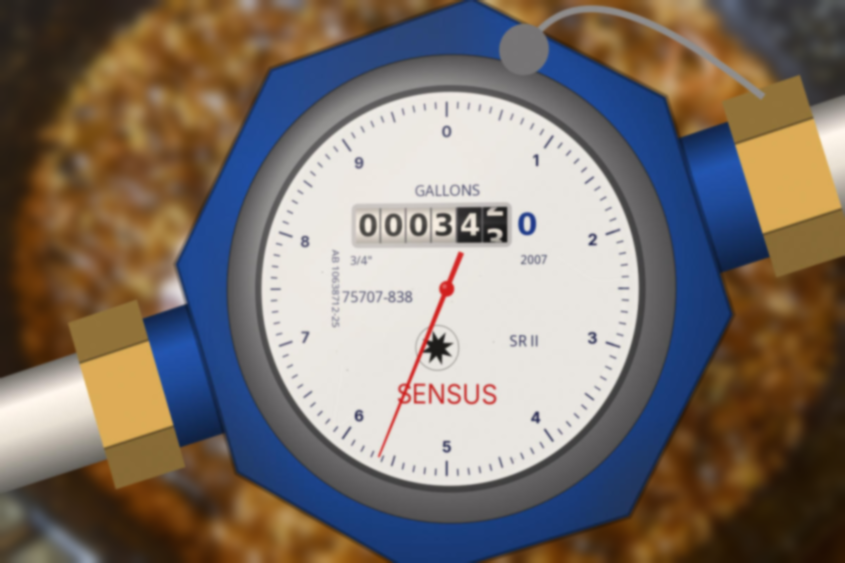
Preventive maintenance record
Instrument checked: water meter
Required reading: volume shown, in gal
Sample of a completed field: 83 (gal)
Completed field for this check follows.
3425.6 (gal)
